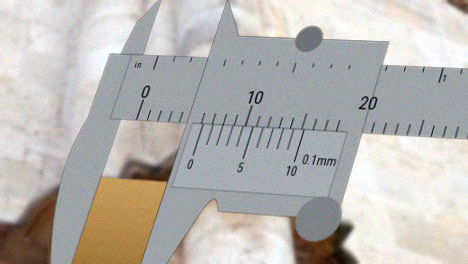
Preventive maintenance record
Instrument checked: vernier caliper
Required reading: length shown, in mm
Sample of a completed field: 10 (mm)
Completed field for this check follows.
6.2 (mm)
